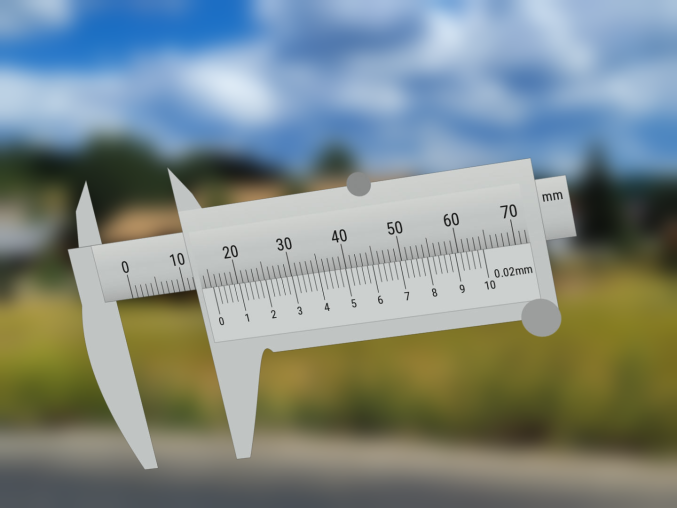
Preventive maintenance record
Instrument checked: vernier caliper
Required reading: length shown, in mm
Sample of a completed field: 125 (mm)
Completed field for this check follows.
15.4 (mm)
